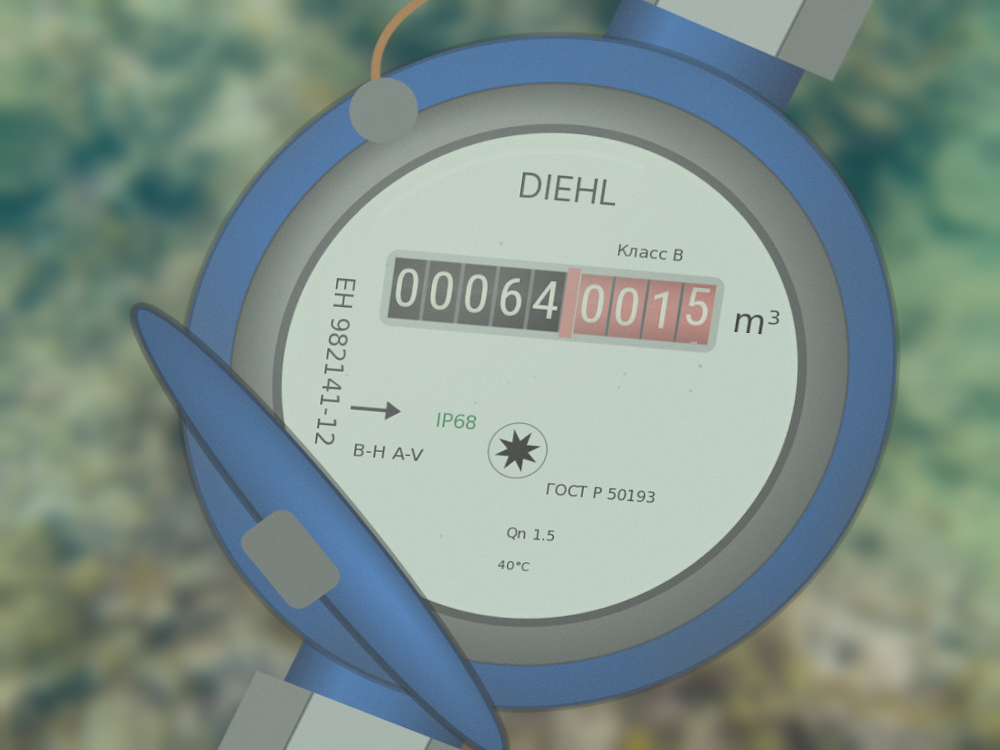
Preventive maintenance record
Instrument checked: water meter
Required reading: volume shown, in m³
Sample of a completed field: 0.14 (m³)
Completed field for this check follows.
64.0015 (m³)
